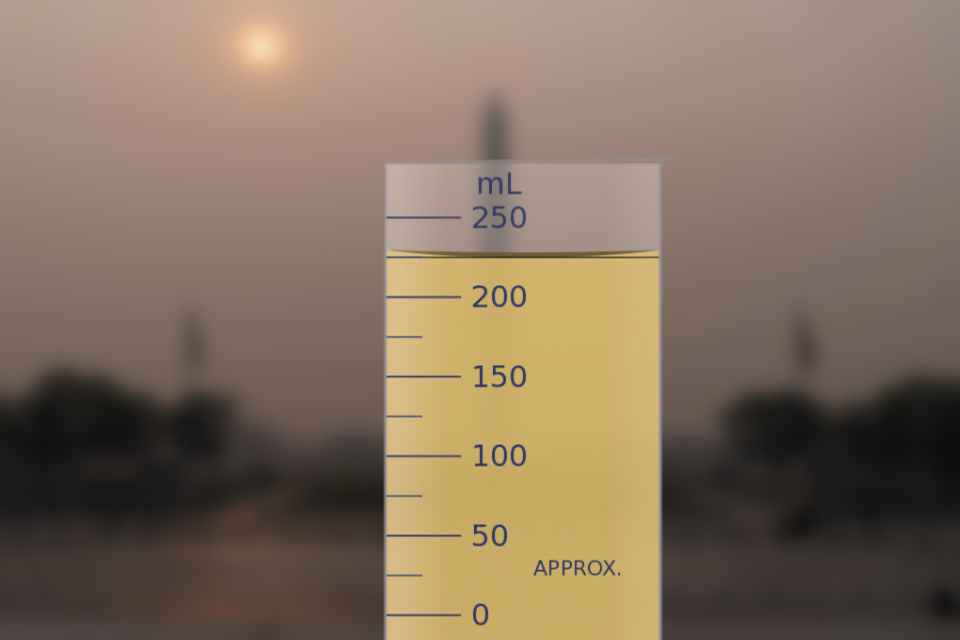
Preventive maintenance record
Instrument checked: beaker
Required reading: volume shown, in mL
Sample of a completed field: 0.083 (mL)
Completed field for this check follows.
225 (mL)
